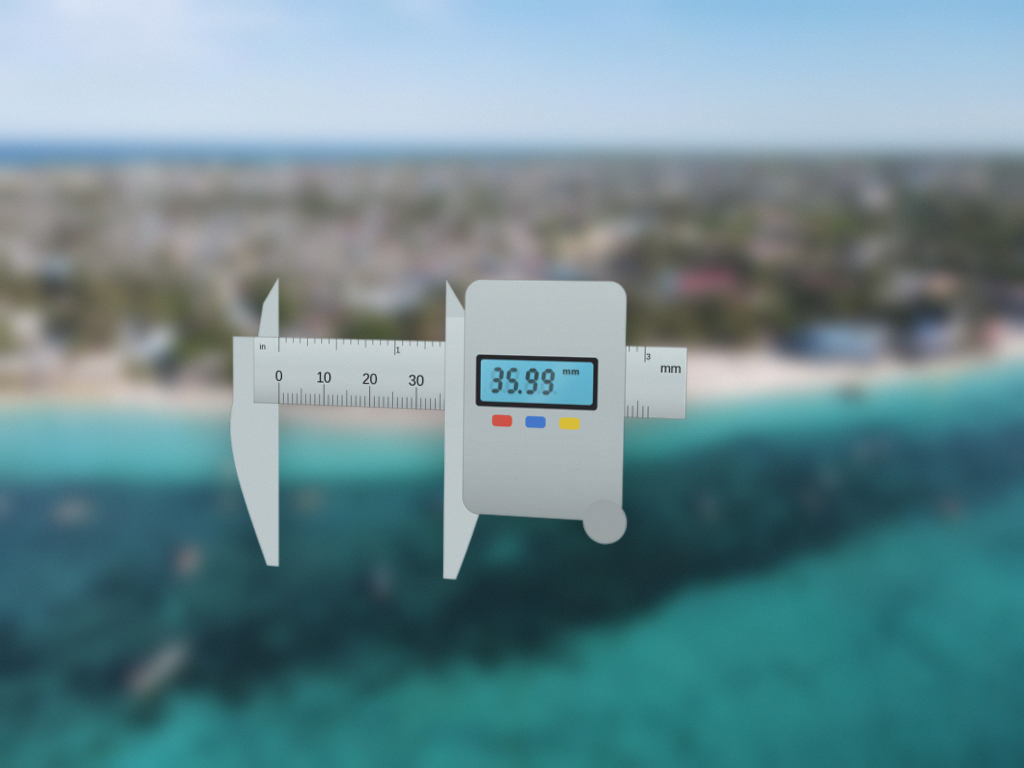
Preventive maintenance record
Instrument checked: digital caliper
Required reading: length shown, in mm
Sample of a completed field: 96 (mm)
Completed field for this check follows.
35.99 (mm)
